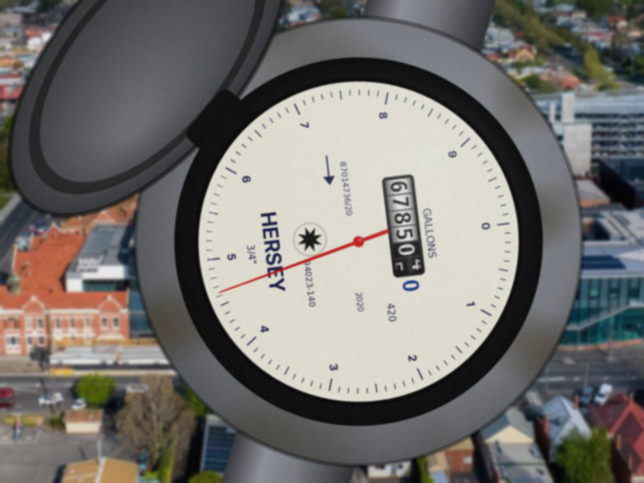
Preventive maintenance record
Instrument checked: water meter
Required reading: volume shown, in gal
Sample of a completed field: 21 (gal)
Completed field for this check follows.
6785044.6 (gal)
